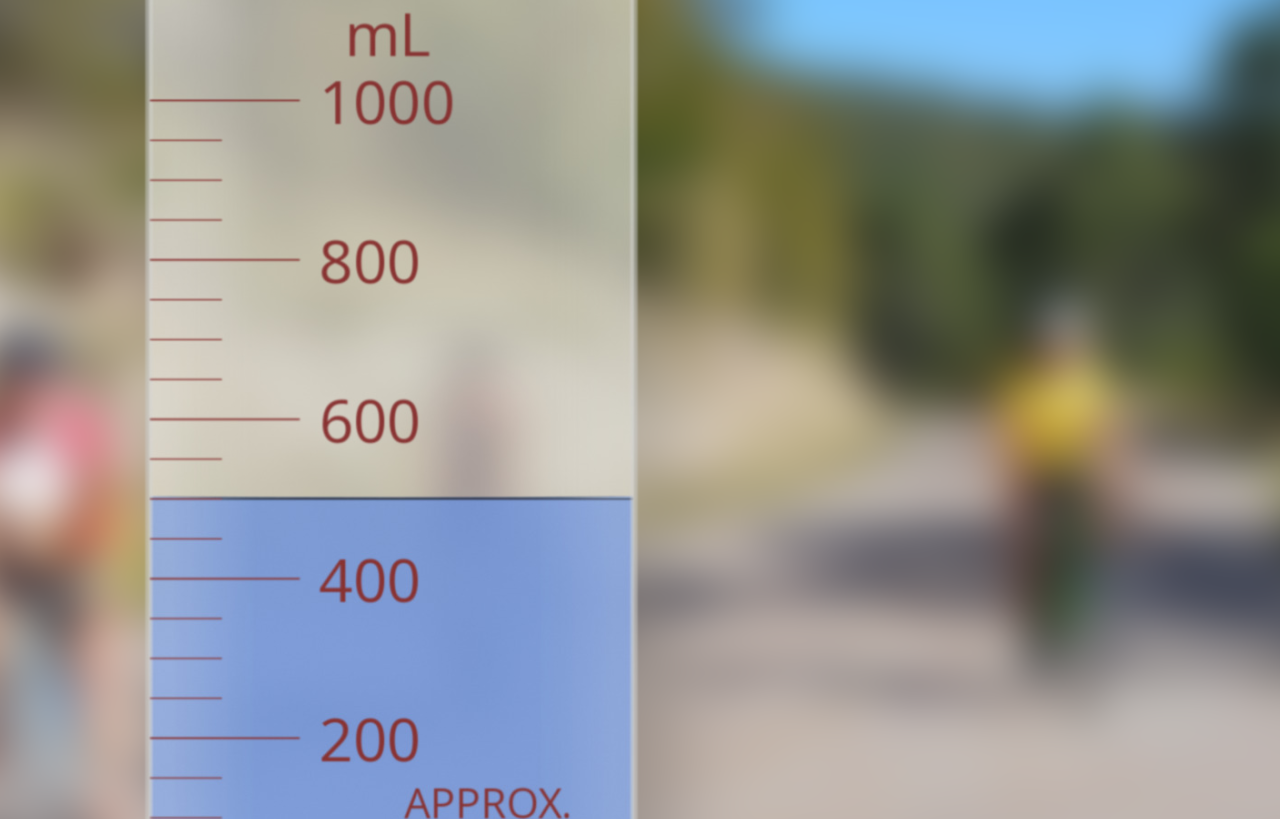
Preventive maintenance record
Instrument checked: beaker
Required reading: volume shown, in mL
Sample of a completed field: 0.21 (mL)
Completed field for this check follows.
500 (mL)
